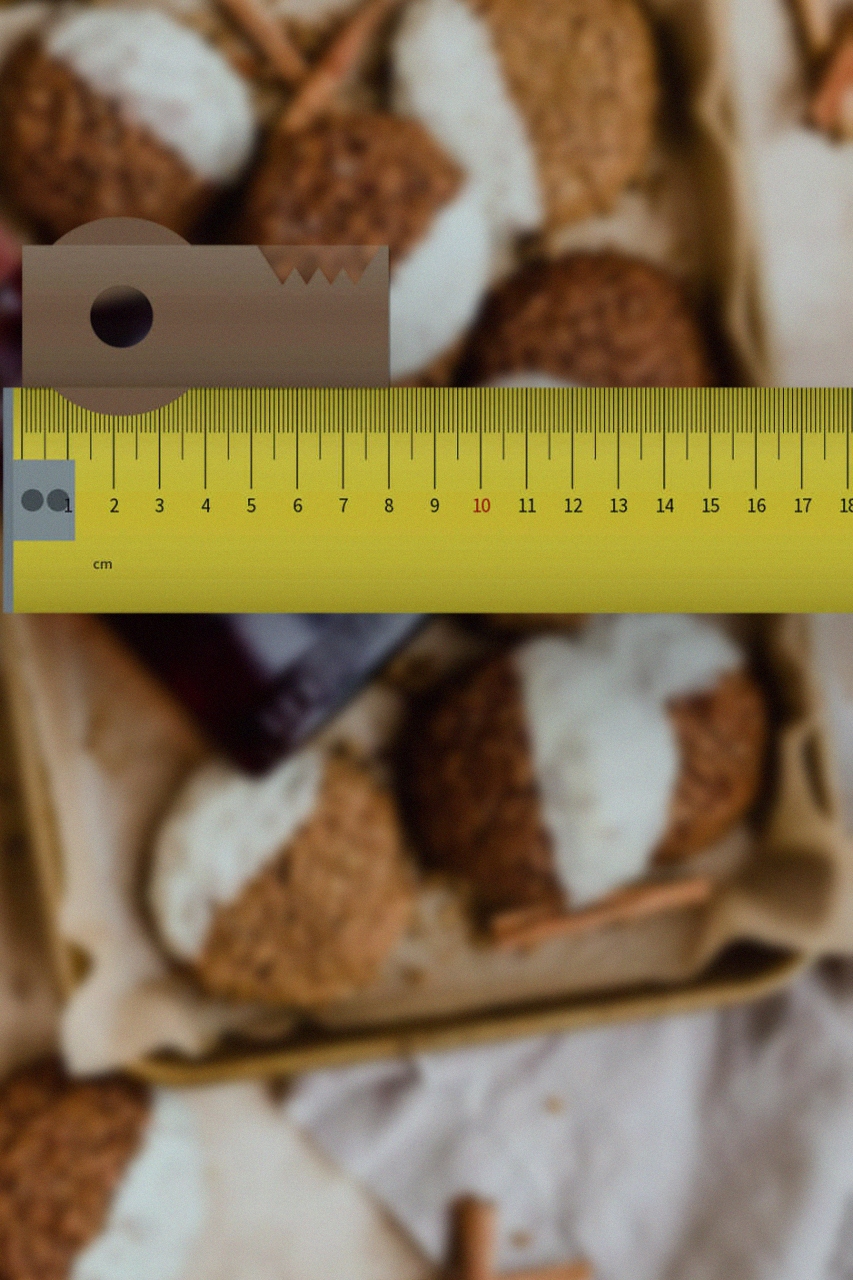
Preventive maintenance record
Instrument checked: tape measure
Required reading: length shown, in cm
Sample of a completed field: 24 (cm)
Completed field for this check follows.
8 (cm)
